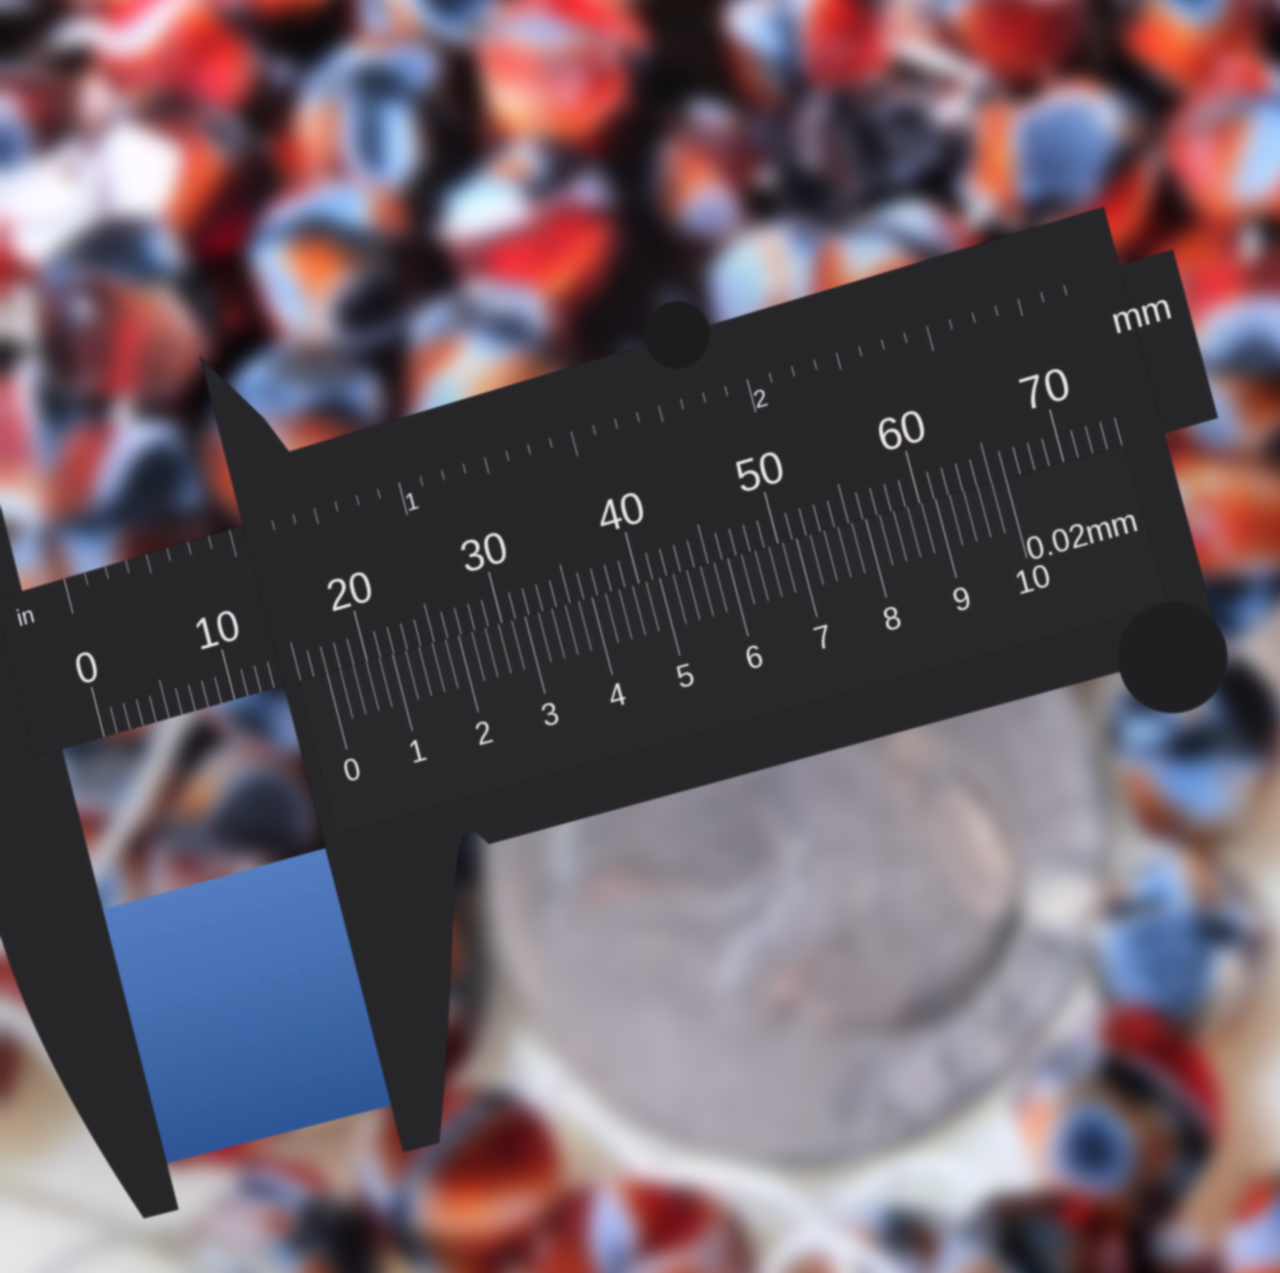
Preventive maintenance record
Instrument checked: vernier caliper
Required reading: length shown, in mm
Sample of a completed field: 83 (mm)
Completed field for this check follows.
17.0 (mm)
